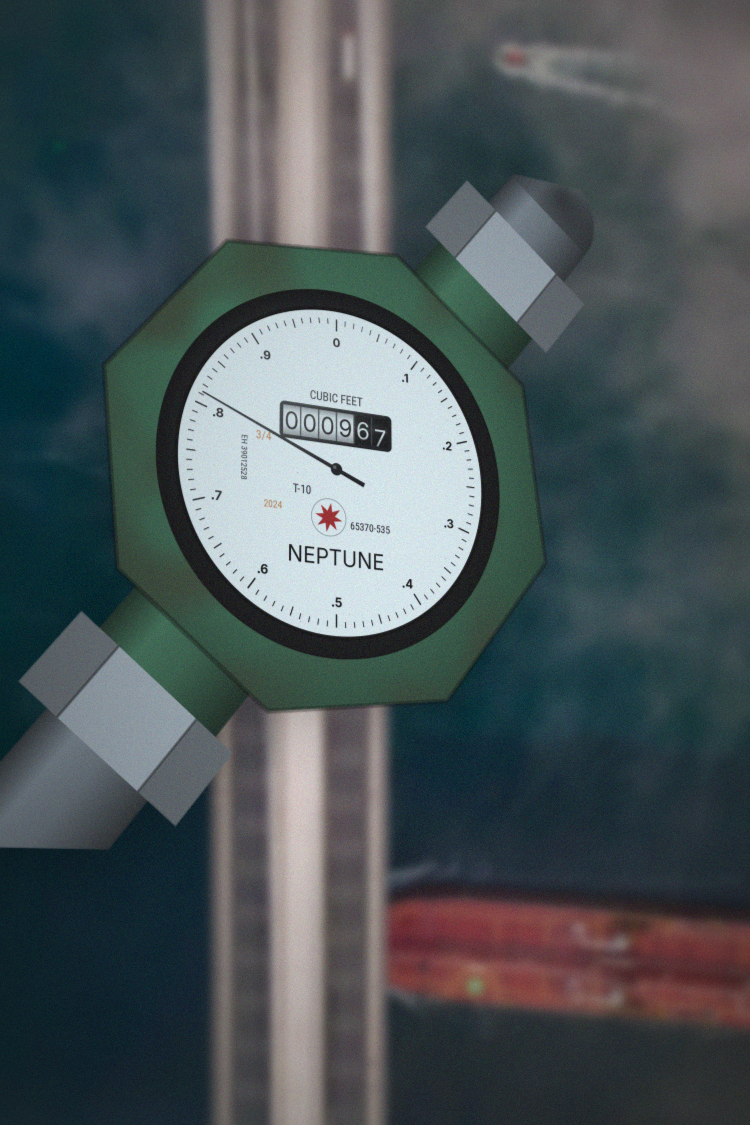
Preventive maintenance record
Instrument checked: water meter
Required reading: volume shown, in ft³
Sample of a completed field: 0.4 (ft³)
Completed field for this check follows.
966.81 (ft³)
